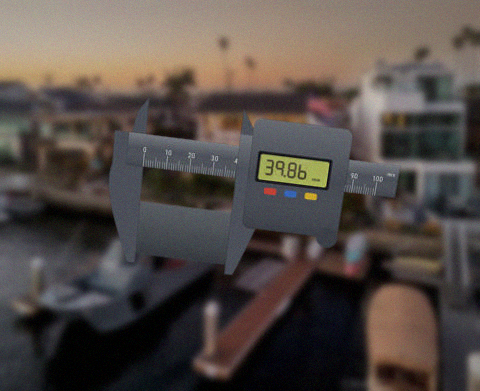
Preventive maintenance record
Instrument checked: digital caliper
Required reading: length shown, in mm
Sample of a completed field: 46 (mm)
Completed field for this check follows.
39.86 (mm)
